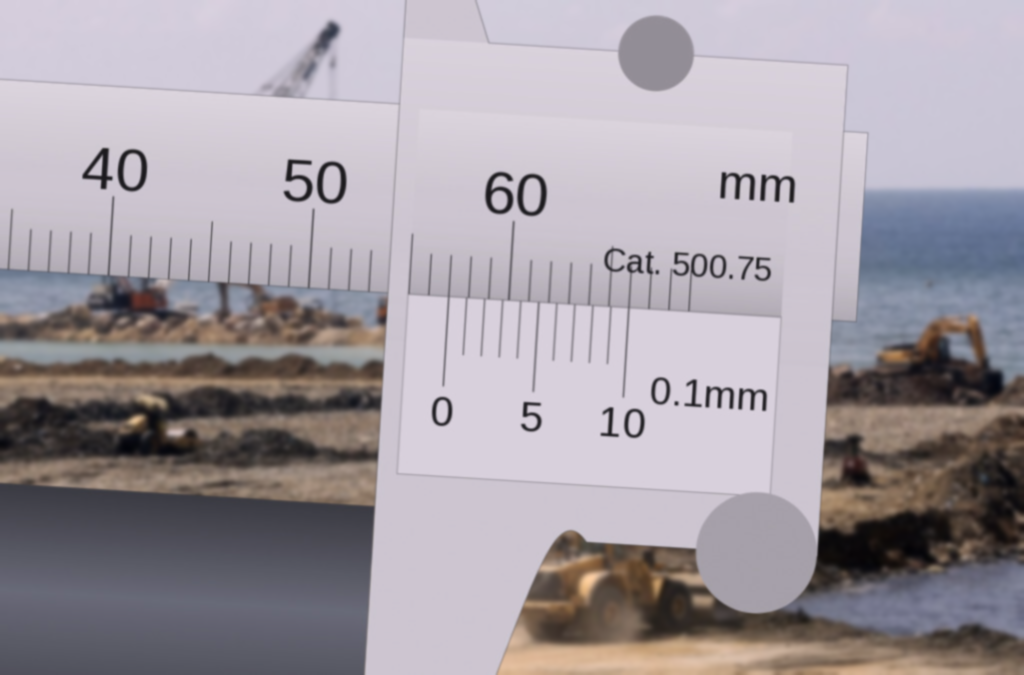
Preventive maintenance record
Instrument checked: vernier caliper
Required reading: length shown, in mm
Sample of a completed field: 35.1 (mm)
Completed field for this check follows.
57.0 (mm)
